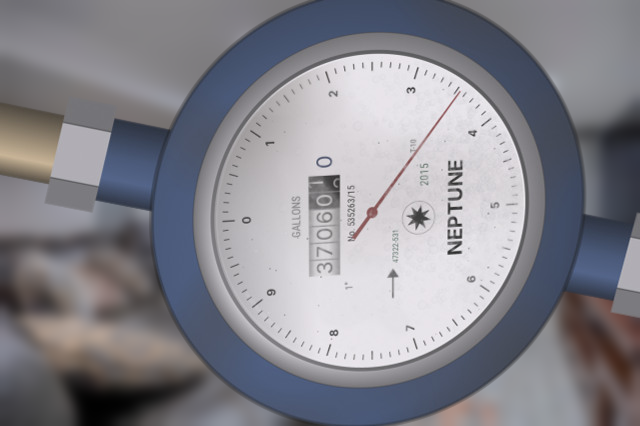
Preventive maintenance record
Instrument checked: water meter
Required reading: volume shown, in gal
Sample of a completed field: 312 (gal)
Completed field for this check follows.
3706013.5 (gal)
